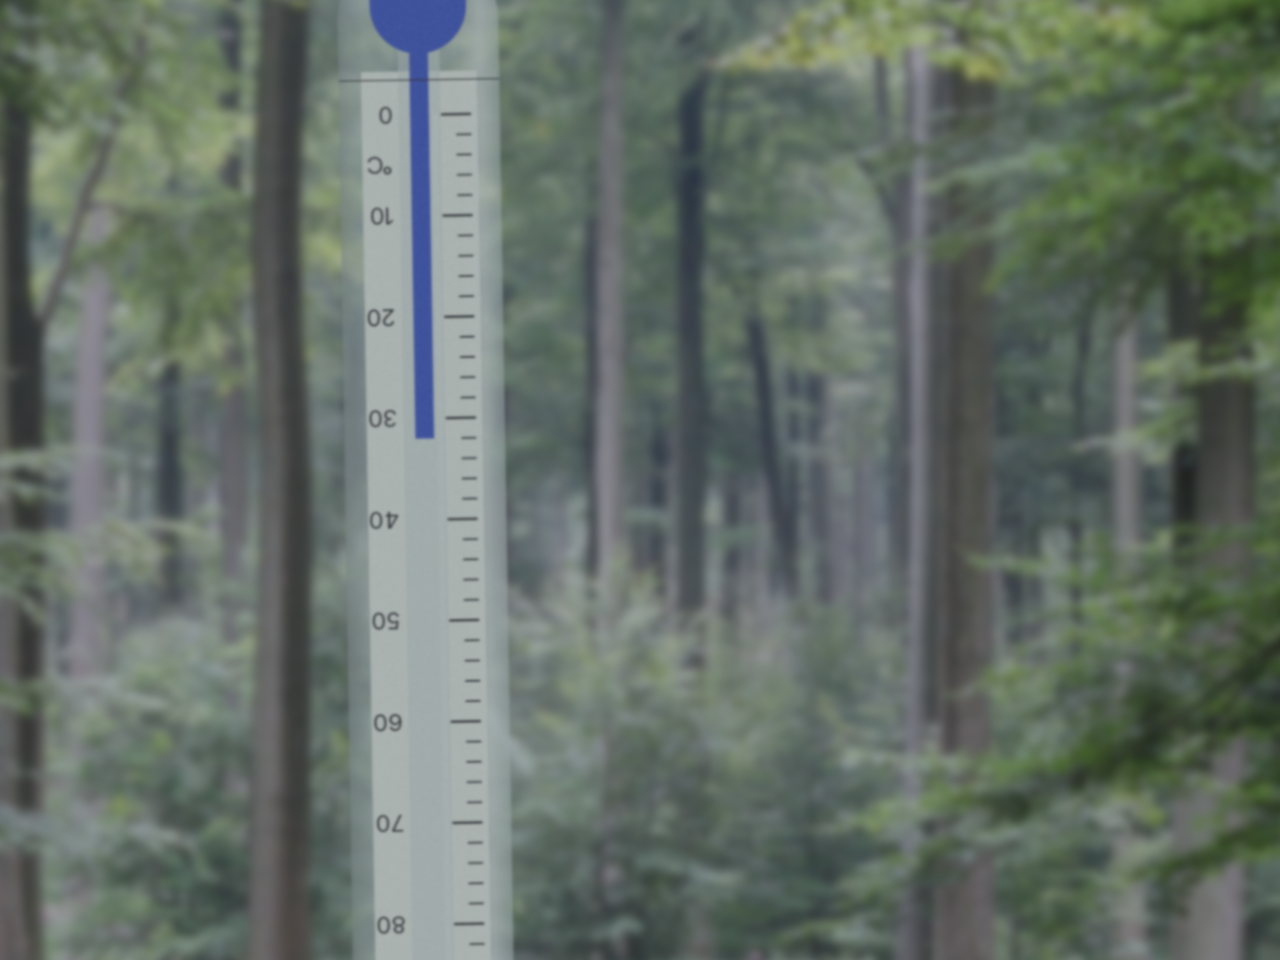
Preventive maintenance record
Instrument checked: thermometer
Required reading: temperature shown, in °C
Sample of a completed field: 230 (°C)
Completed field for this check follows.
32 (°C)
